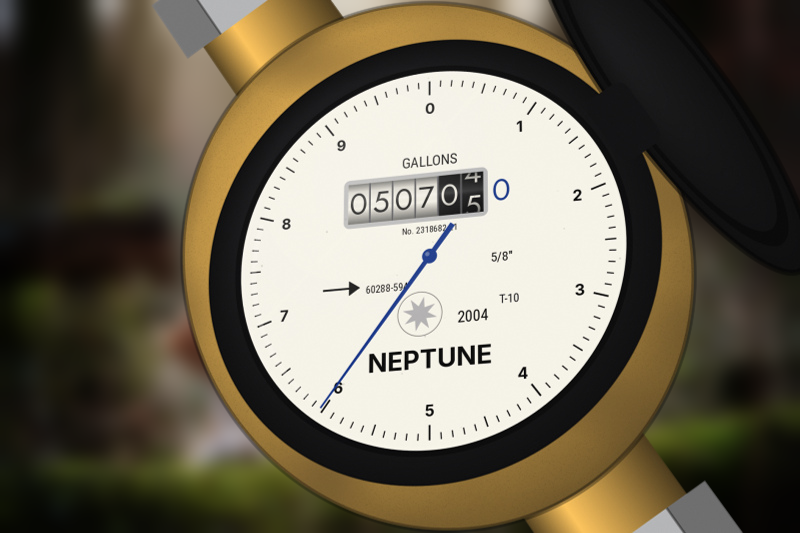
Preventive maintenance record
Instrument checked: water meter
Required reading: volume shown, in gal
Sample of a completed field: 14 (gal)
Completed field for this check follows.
507046.0 (gal)
